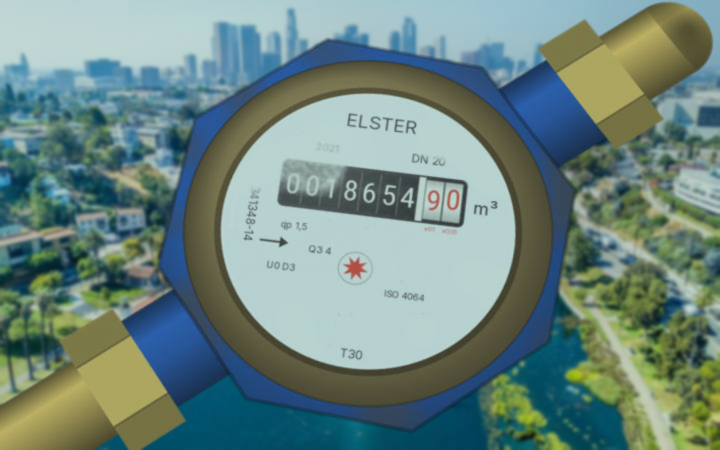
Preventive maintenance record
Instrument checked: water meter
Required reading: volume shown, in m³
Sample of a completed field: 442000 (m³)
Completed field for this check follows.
18654.90 (m³)
